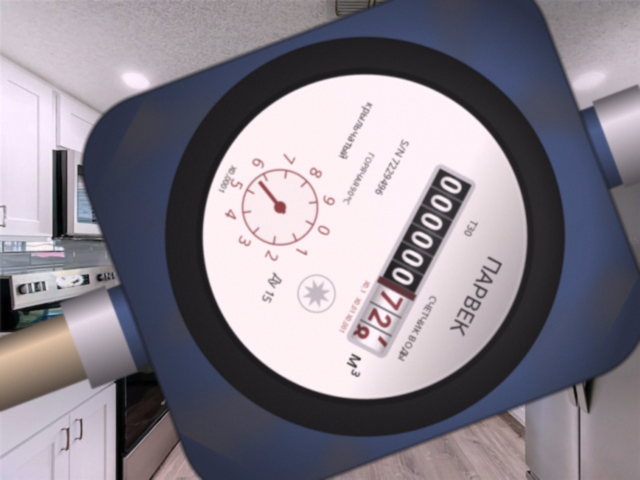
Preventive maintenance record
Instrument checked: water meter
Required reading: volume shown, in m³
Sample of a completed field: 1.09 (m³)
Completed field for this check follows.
0.7275 (m³)
